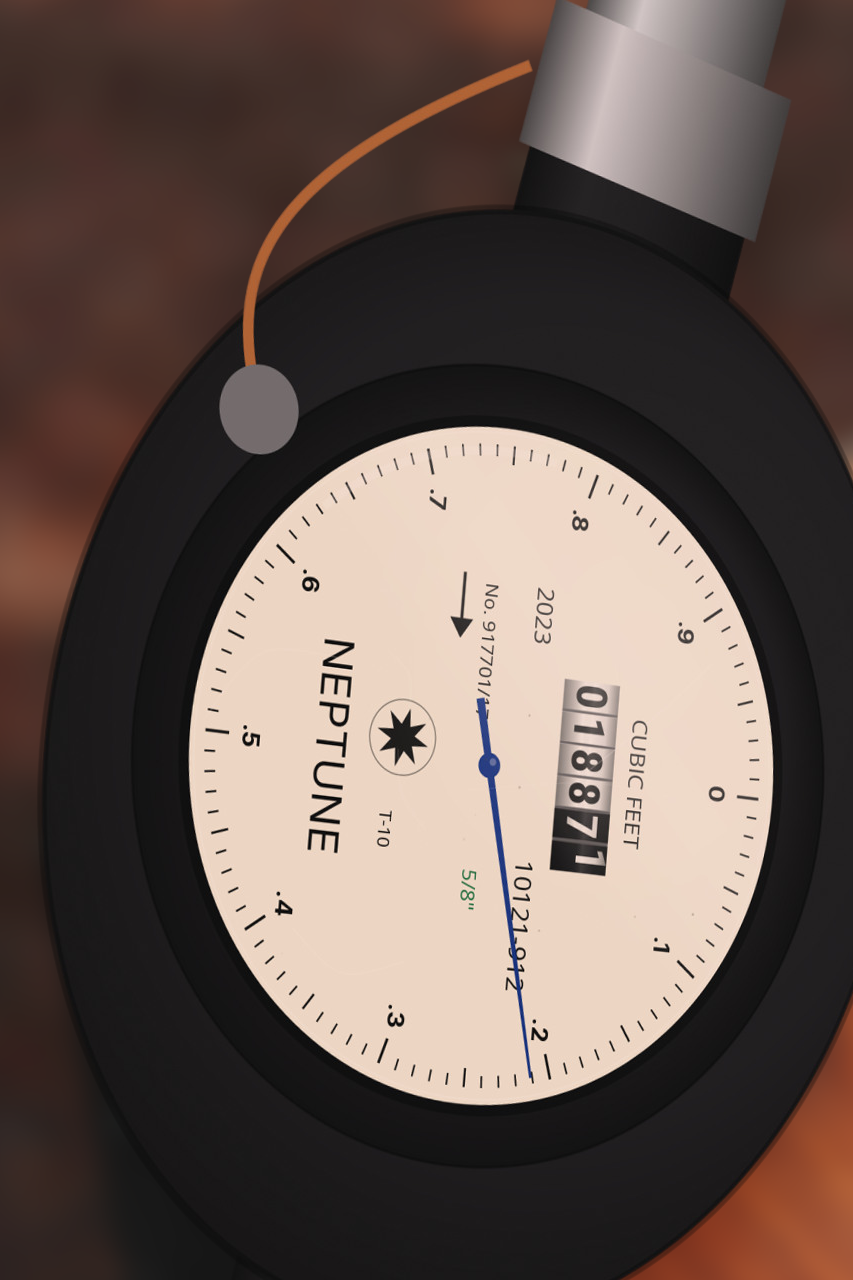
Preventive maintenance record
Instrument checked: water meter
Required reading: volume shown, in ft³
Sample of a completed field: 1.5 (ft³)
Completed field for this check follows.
18871.21 (ft³)
